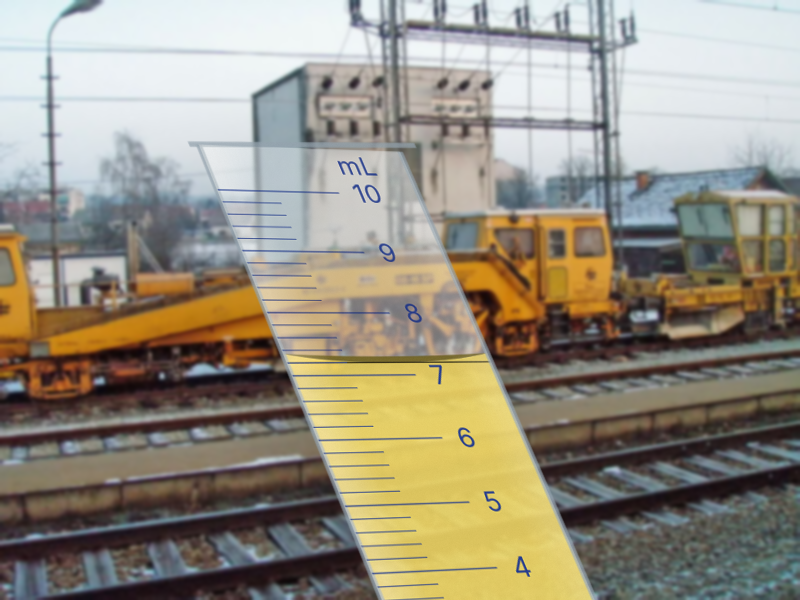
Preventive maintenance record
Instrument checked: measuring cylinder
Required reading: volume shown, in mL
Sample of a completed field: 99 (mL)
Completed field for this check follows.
7.2 (mL)
